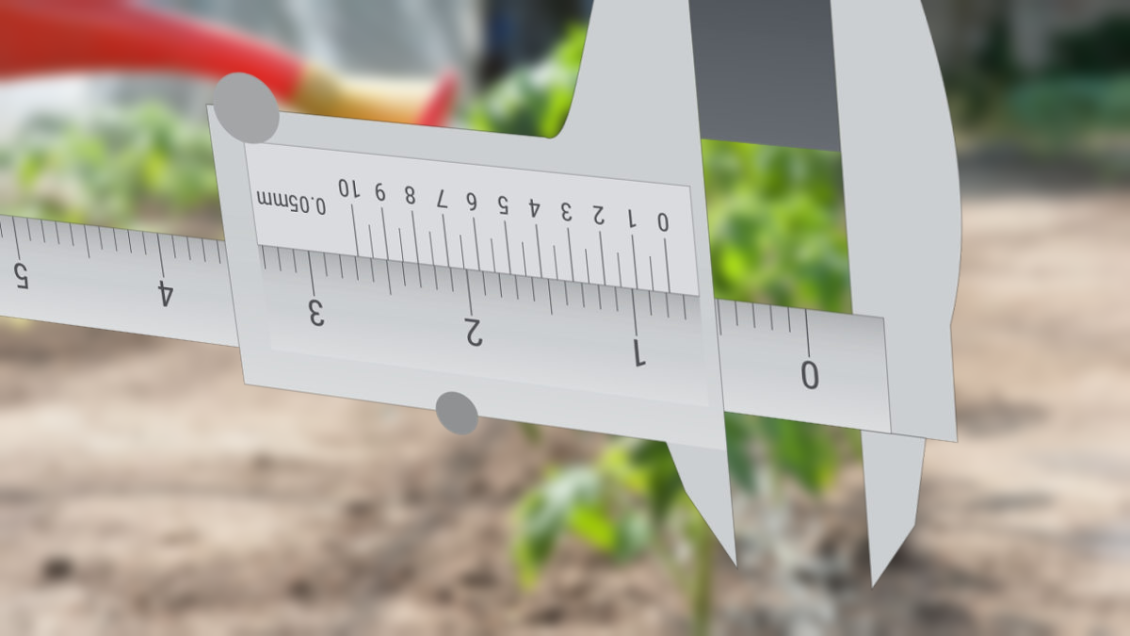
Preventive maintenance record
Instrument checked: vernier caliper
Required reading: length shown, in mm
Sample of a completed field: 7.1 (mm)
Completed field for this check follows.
7.8 (mm)
